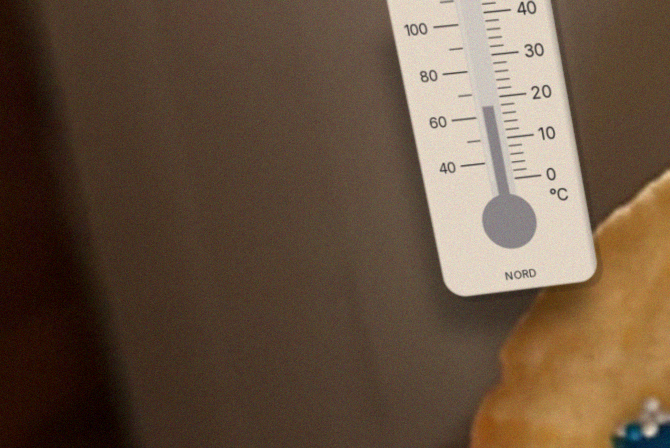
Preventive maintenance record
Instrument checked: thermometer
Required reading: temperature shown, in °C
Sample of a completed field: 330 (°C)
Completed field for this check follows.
18 (°C)
